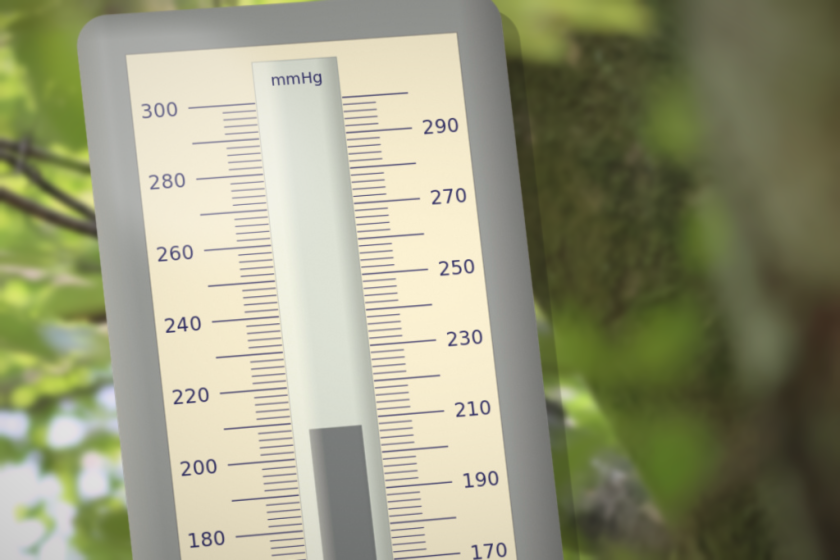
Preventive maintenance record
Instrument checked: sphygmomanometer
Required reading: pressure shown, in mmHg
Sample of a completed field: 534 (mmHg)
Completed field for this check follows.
208 (mmHg)
